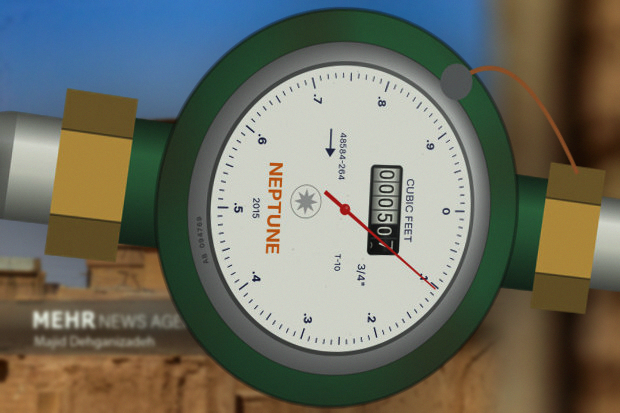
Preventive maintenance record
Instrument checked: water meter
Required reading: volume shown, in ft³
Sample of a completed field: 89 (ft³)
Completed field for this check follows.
507.10 (ft³)
